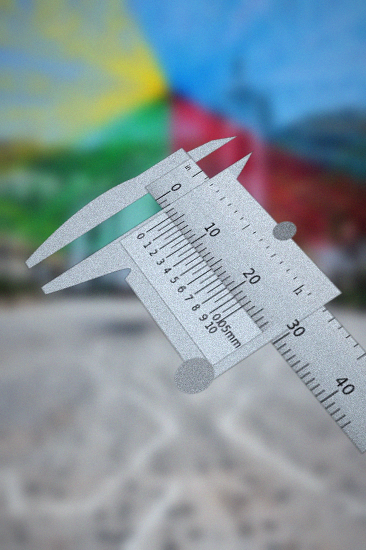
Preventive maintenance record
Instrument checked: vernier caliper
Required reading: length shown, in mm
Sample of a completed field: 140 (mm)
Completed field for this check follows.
4.0 (mm)
